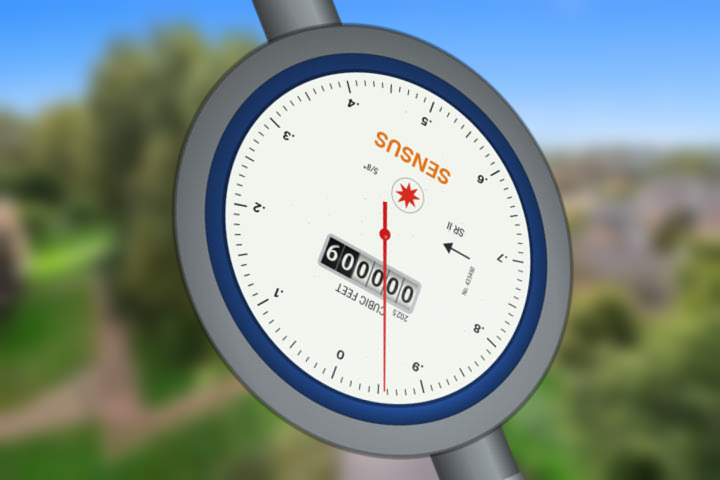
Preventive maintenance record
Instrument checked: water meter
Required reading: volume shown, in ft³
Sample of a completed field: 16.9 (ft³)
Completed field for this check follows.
8.94 (ft³)
